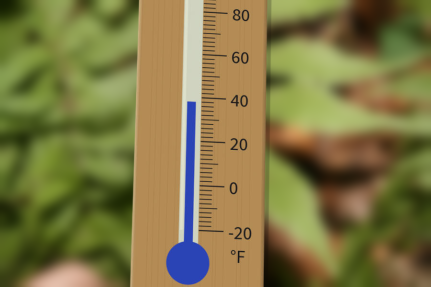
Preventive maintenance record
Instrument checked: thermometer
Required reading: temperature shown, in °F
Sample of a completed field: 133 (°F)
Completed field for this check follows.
38 (°F)
